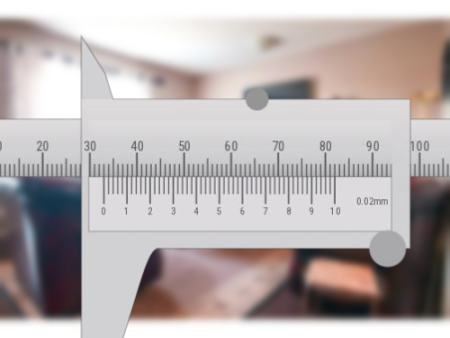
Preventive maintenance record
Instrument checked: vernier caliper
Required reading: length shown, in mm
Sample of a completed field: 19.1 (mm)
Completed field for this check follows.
33.0 (mm)
